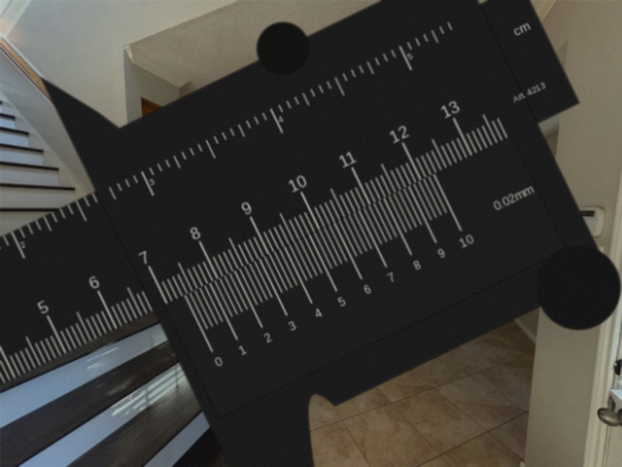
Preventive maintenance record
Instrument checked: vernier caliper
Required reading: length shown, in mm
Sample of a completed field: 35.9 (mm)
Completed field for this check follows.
73.5 (mm)
